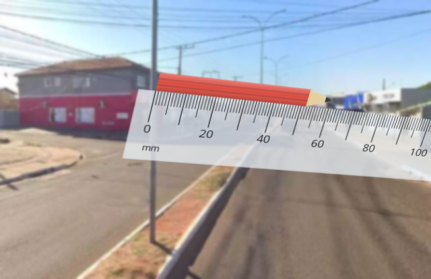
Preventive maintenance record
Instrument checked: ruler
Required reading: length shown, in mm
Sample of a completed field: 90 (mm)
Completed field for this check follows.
60 (mm)
